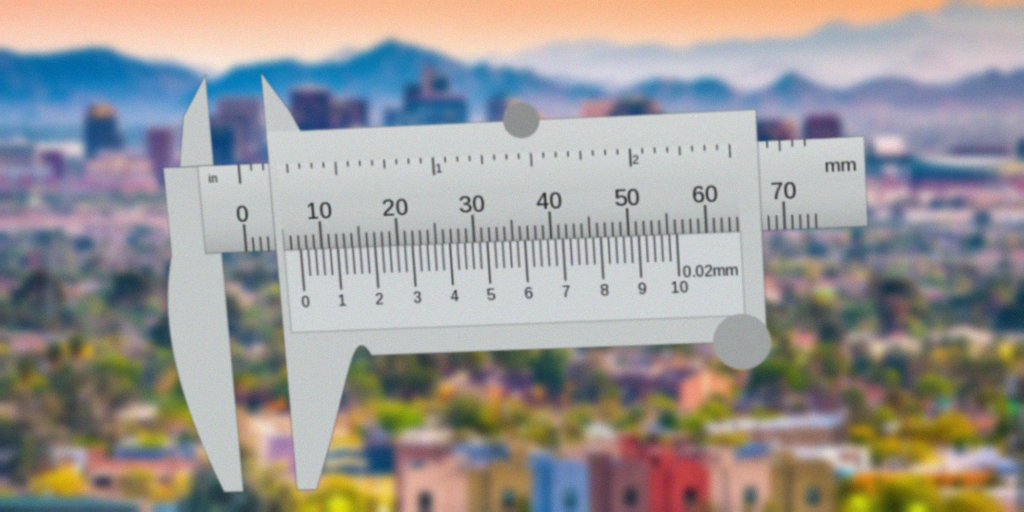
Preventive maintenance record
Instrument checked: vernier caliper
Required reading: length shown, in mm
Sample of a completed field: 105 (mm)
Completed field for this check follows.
7.2 (mm)
